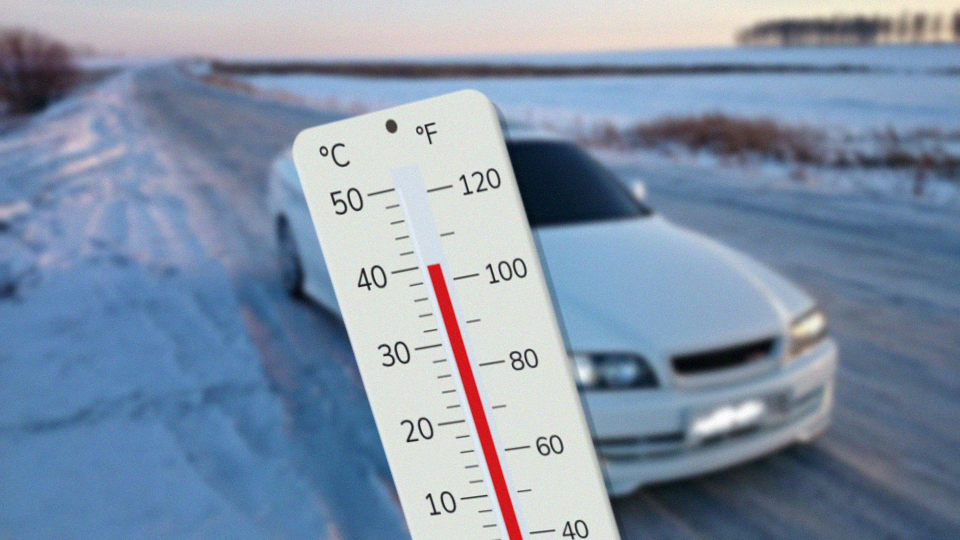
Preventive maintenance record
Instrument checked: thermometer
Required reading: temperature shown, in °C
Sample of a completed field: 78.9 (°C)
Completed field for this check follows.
40 (°C)
